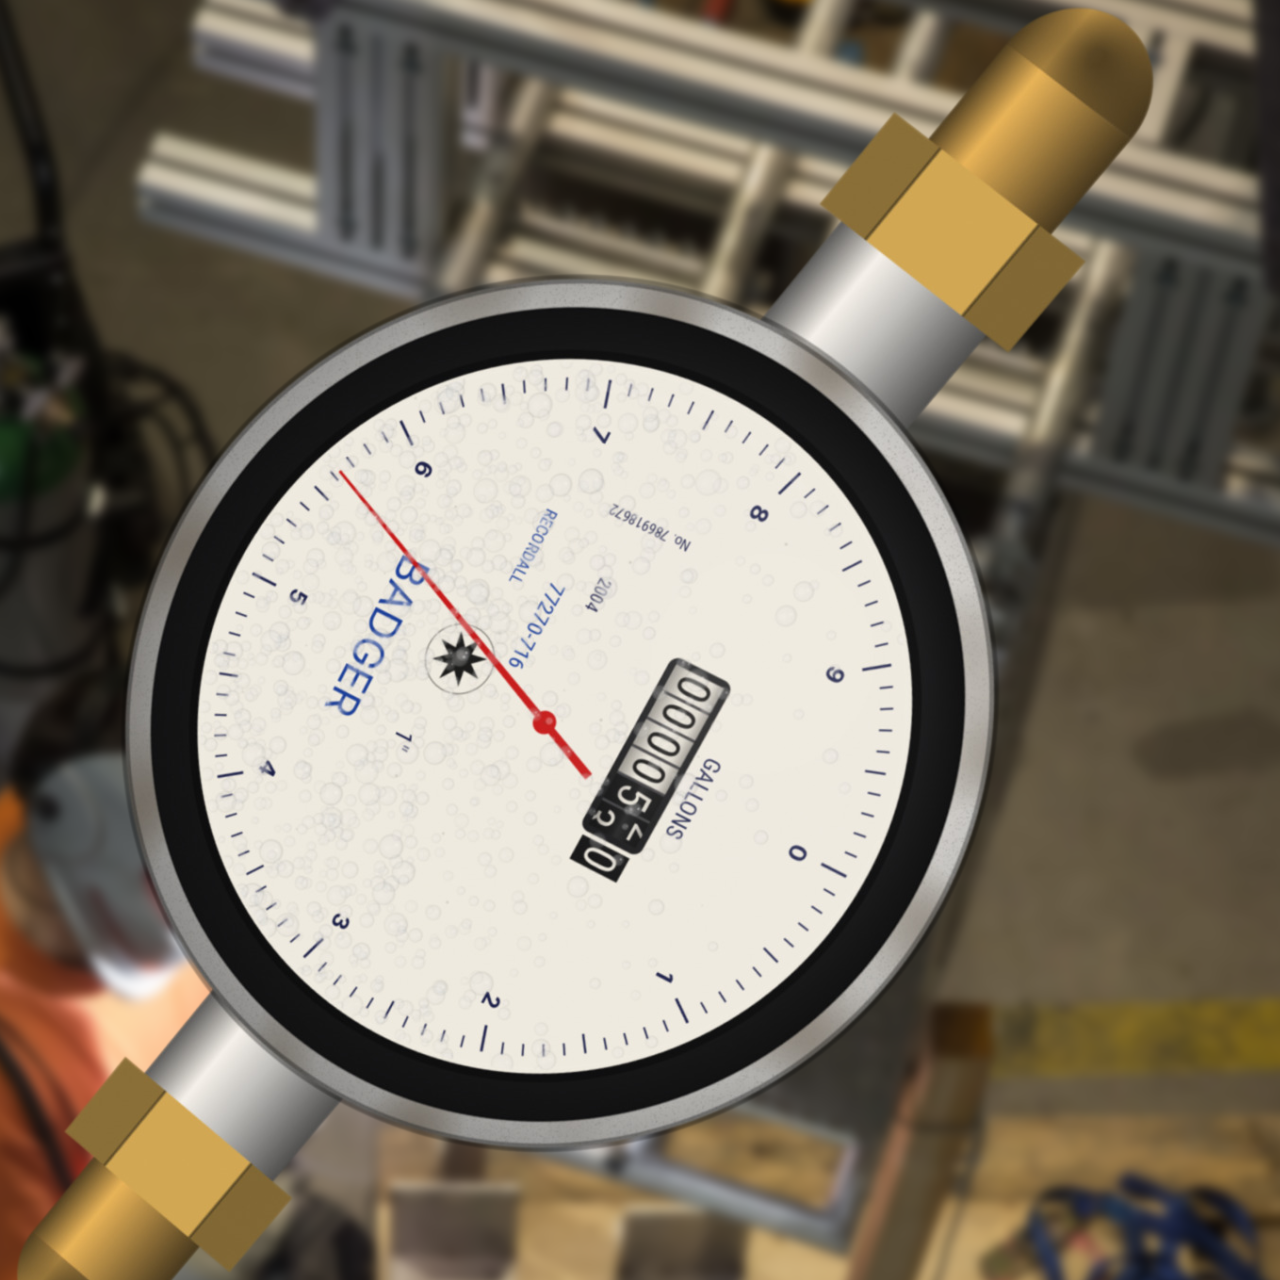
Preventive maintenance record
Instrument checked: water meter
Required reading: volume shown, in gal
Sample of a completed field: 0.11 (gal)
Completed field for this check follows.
525.6 (gal)
